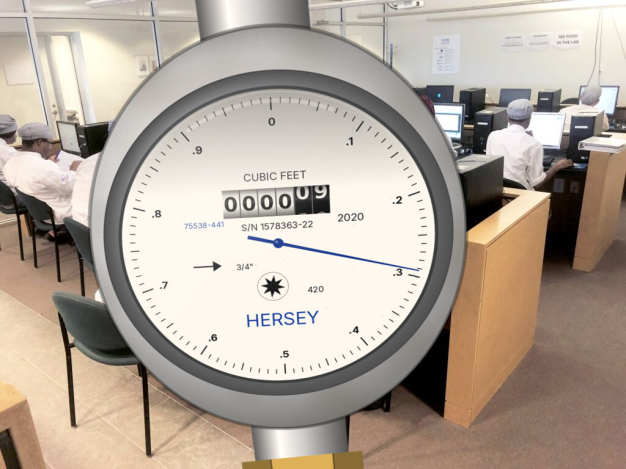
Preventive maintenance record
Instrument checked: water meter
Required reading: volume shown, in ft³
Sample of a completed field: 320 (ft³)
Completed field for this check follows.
9.29 (ft³)
